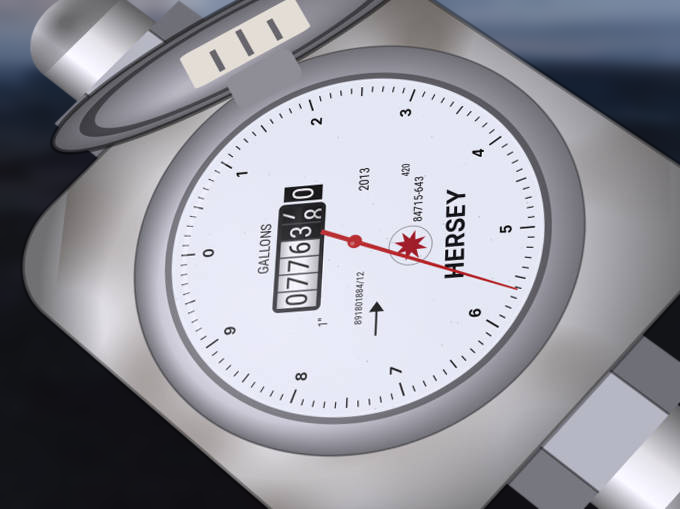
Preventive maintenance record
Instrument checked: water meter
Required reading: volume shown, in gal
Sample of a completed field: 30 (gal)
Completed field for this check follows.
776375.6 (gal)
